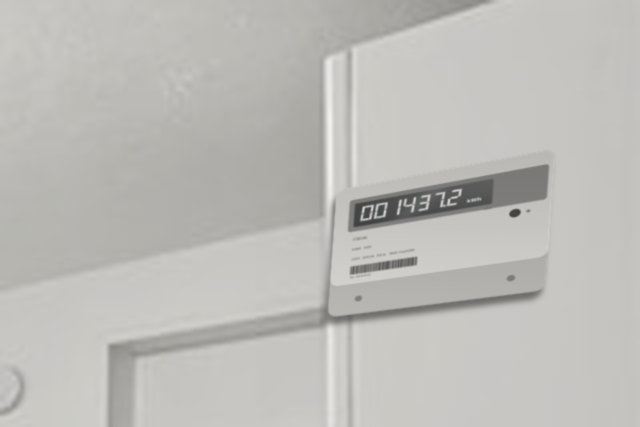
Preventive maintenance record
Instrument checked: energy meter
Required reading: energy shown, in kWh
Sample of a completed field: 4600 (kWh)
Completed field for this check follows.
1437.2 (kWh)
